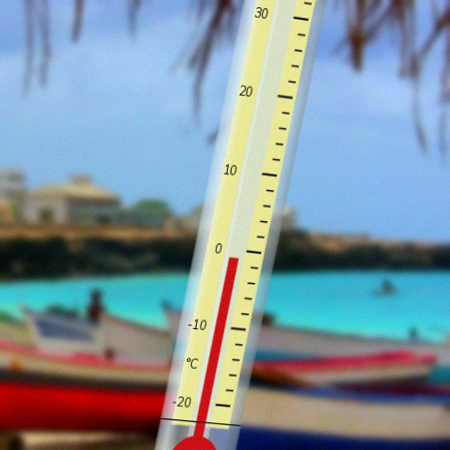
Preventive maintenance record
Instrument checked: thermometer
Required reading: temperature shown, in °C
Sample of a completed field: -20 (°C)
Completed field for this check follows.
-1 (°C)
